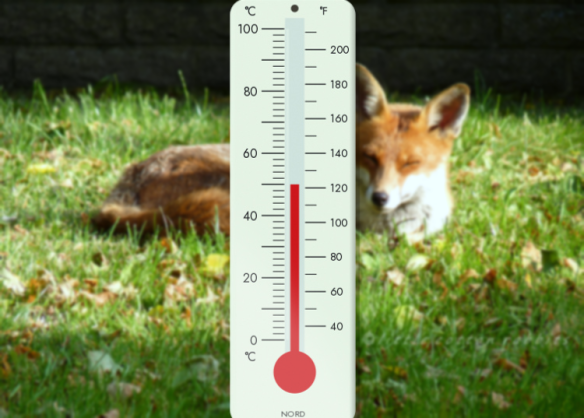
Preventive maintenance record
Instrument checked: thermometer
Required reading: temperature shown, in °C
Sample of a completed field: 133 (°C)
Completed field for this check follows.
50 (°C)
